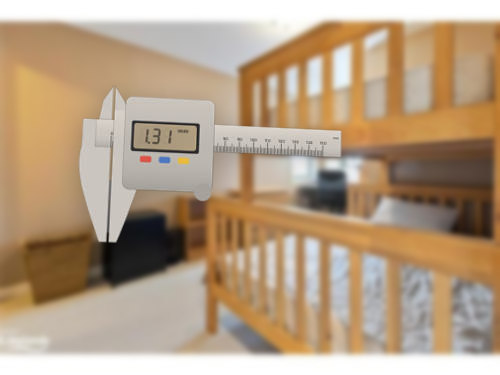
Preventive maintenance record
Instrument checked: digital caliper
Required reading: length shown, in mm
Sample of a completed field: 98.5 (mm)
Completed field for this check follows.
1.31 (mm)
